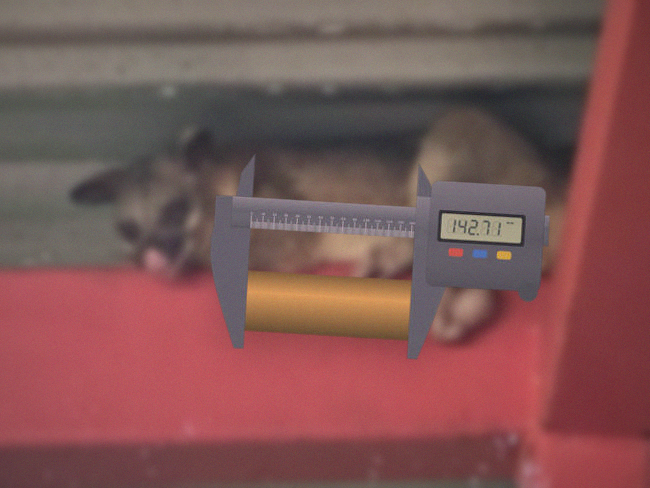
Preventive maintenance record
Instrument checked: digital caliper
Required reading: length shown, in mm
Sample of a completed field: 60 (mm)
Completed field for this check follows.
142.71 (mm)
